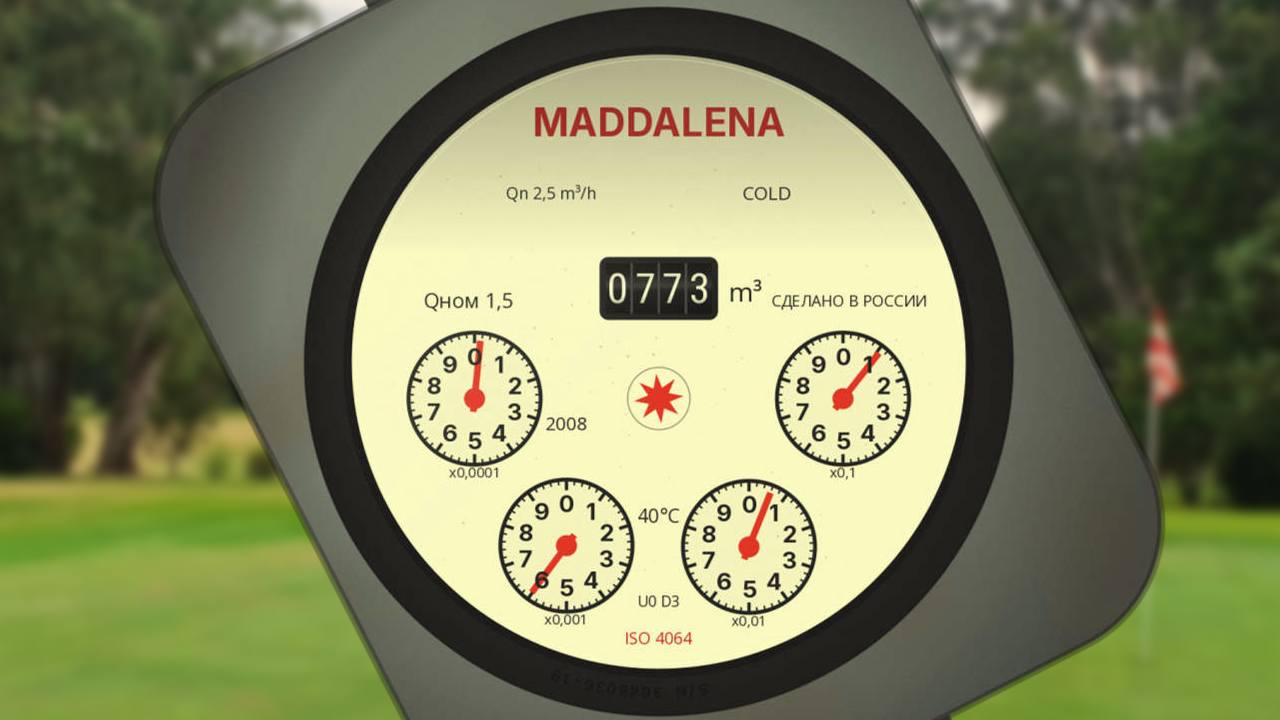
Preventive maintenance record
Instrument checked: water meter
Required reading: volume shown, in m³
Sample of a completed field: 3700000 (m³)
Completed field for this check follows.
773.1060 (m³)
